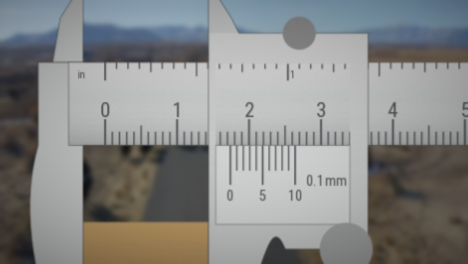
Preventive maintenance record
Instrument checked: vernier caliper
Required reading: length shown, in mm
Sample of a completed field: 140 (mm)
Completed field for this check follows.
17.4 (mm)
